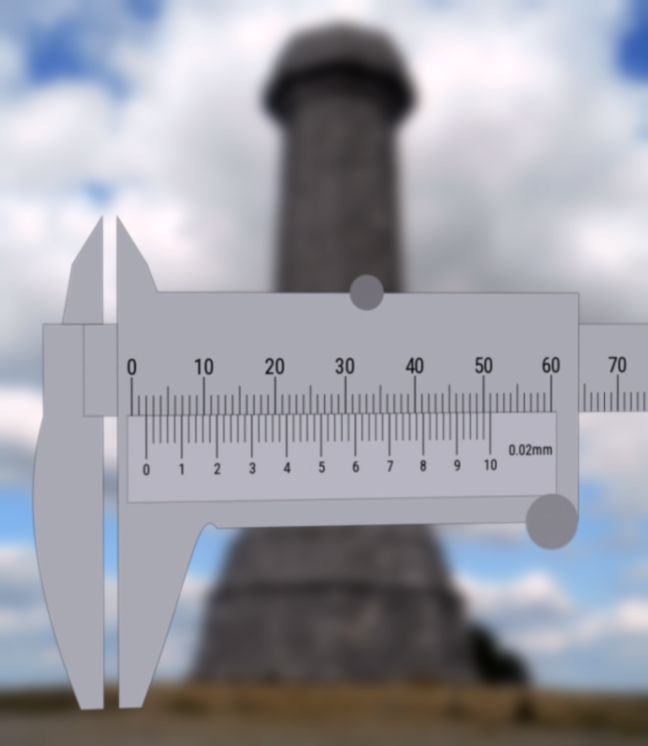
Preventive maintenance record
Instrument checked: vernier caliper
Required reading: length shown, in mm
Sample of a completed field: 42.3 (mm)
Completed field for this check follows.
2.0 (mm)
